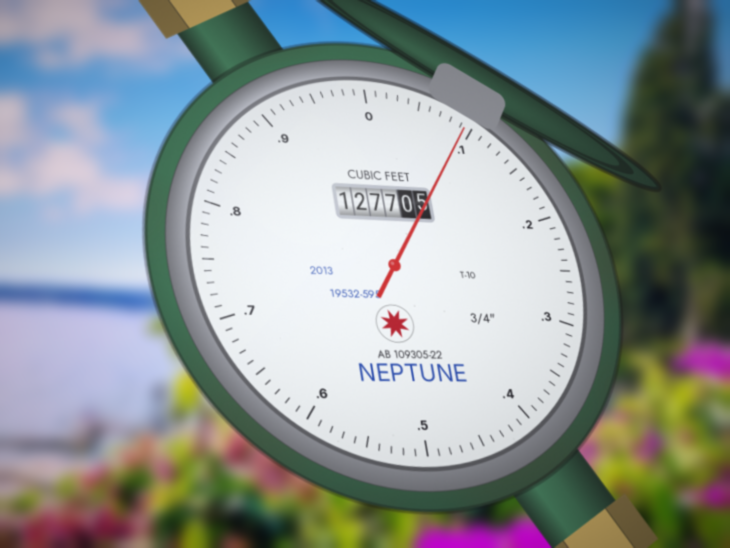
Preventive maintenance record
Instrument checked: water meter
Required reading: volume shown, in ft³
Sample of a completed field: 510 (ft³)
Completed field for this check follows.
127705.09 (ft³)
